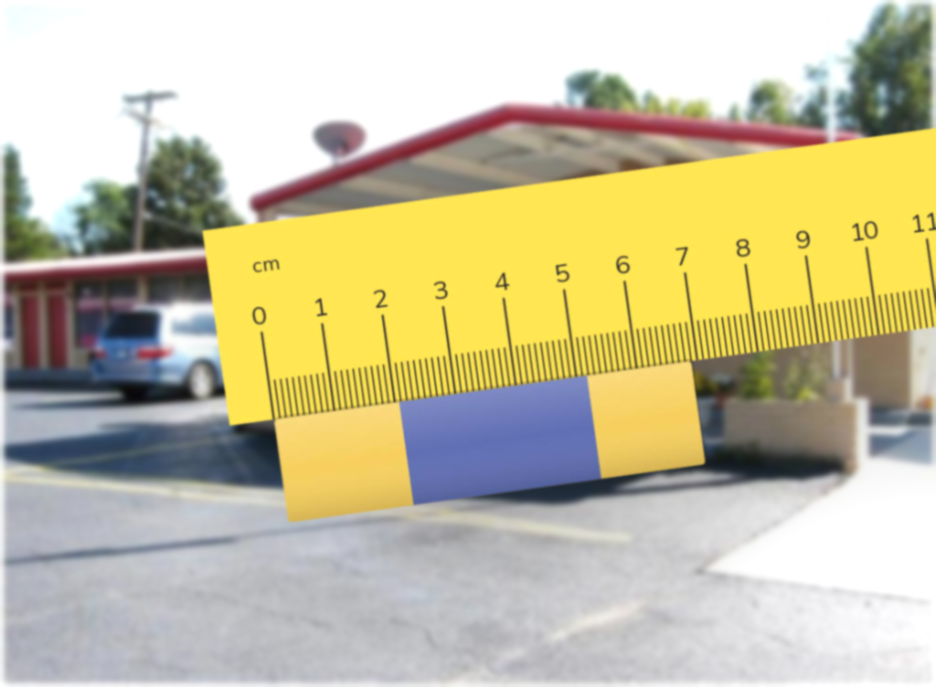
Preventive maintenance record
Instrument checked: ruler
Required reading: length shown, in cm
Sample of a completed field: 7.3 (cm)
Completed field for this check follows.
6.9 (cm)
